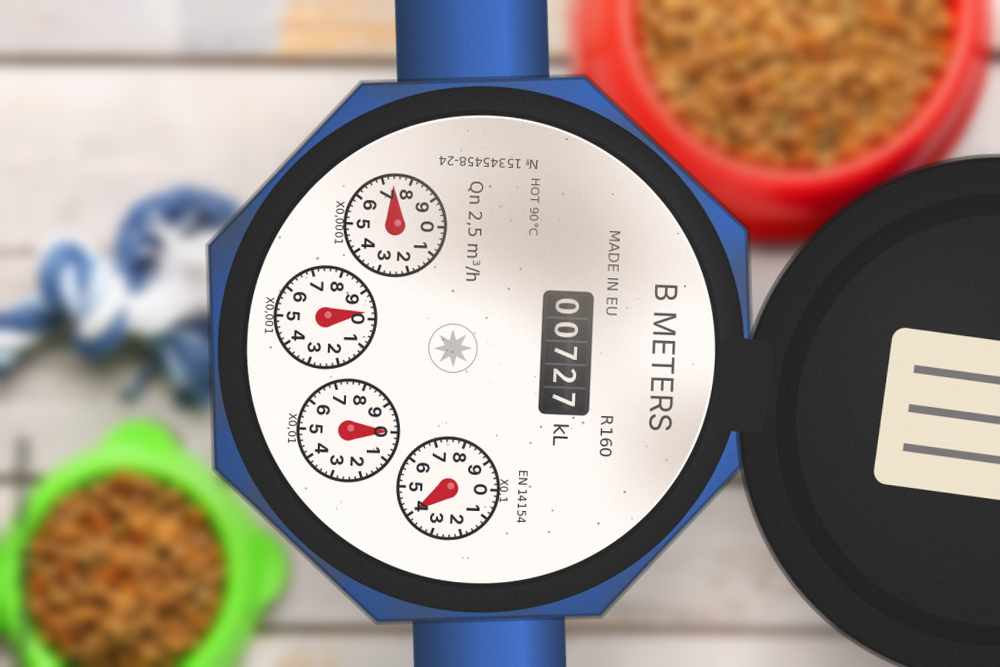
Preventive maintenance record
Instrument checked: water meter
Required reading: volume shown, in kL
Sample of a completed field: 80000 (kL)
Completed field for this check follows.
727.3997 (kL)
